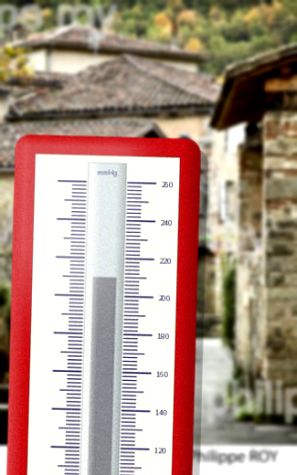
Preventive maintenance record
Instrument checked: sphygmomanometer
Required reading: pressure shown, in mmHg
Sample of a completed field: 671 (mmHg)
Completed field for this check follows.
210 (mmHg)
